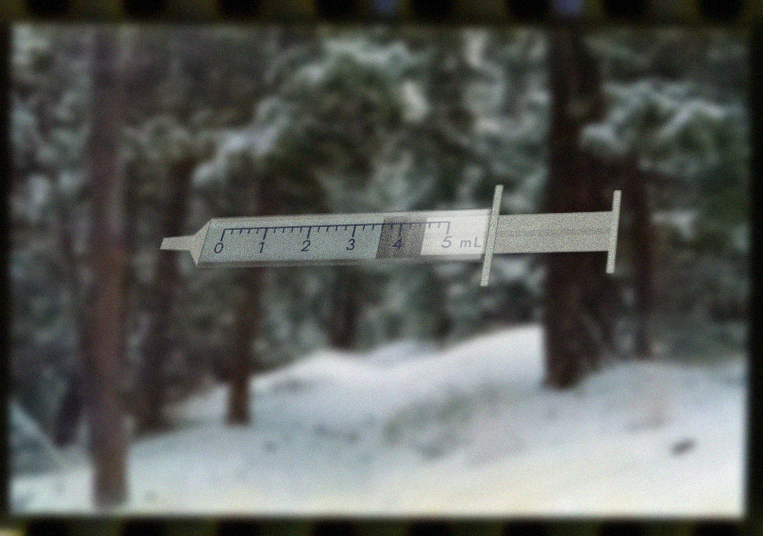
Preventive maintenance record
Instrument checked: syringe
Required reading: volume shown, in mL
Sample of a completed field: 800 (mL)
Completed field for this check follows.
3.6 (mL)
